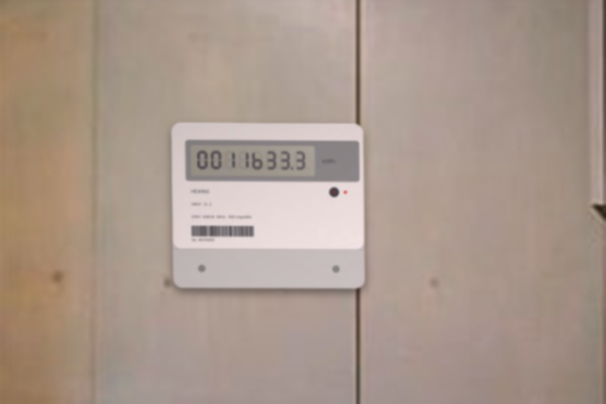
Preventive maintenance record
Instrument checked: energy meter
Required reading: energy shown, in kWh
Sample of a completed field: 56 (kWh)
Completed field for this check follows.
11633.3 (kWh)
